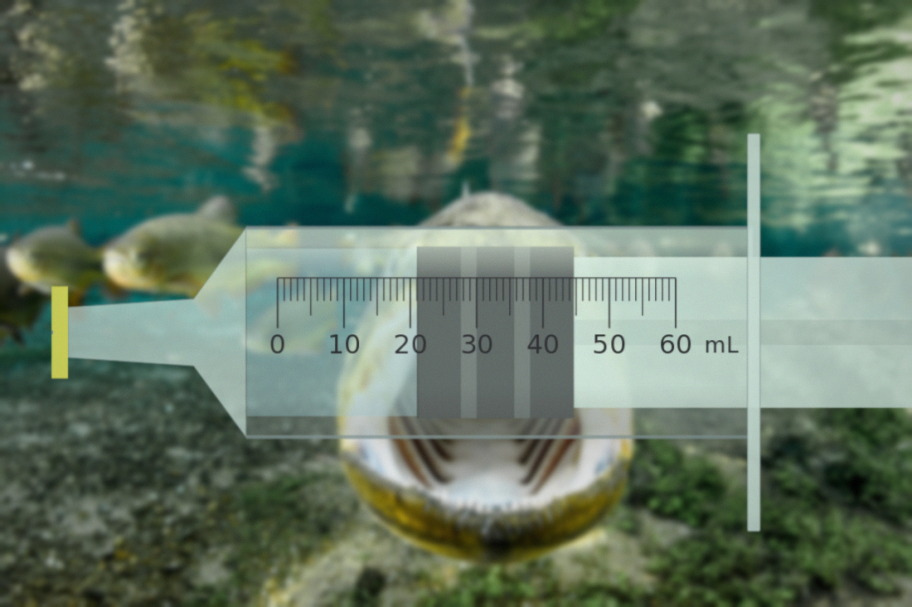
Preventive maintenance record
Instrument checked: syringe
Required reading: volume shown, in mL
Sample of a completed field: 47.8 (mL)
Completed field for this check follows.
21 (mL)
